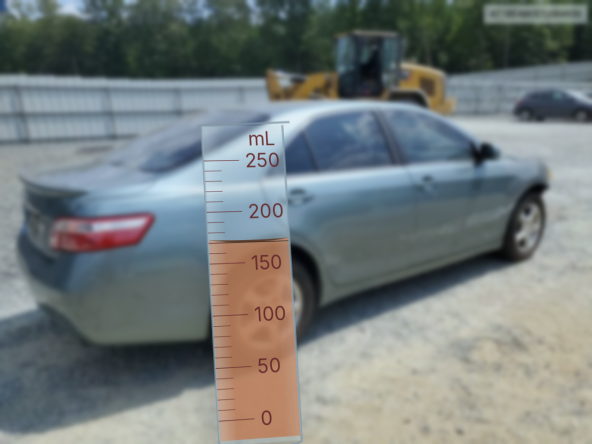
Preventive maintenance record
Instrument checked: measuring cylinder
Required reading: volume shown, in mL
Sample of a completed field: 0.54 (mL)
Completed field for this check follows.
170 (mL)
